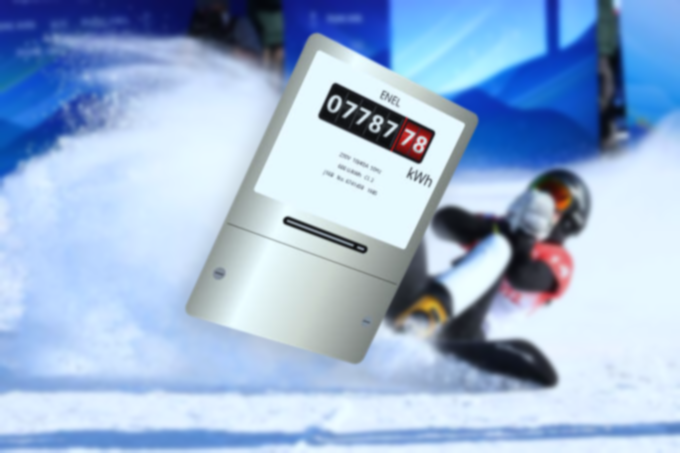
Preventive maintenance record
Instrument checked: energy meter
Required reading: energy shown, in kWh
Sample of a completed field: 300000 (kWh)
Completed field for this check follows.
7787.78 (kWh)
